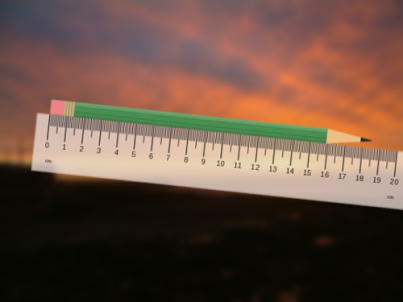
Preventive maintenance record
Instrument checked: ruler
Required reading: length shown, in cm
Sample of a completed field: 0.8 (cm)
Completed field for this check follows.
18.5 (cm)
